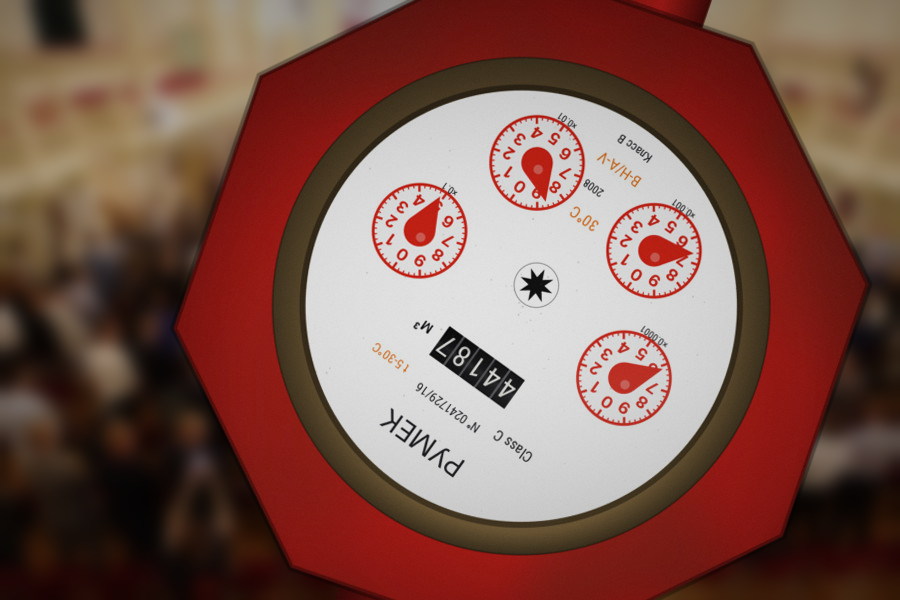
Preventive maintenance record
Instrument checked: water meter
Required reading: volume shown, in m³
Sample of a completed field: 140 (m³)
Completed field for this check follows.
44187.4866 (m³)
